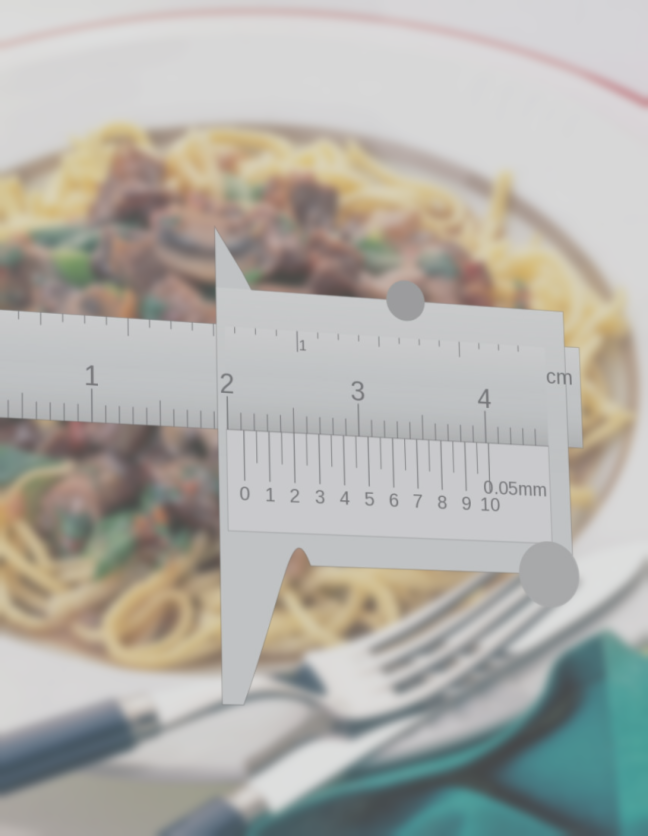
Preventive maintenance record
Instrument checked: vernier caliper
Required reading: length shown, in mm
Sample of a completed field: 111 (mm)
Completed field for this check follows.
21.2 (mm)
